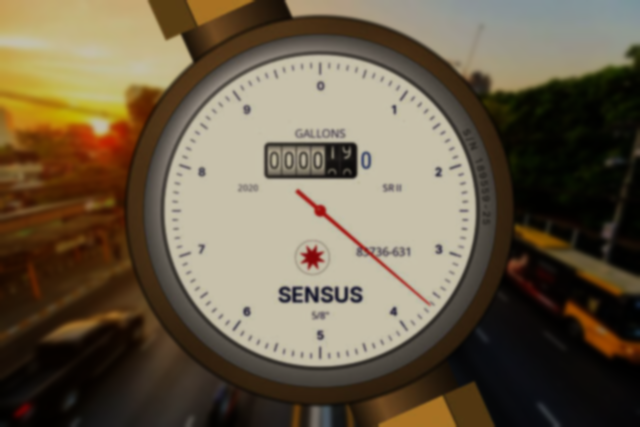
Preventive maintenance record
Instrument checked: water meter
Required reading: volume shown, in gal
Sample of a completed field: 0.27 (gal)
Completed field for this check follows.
193.6 (gal)
